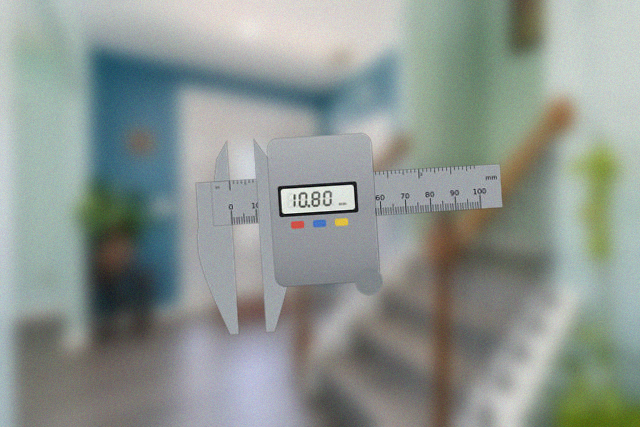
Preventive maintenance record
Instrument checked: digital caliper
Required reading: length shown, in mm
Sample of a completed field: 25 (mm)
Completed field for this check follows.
10.80 (mm)
